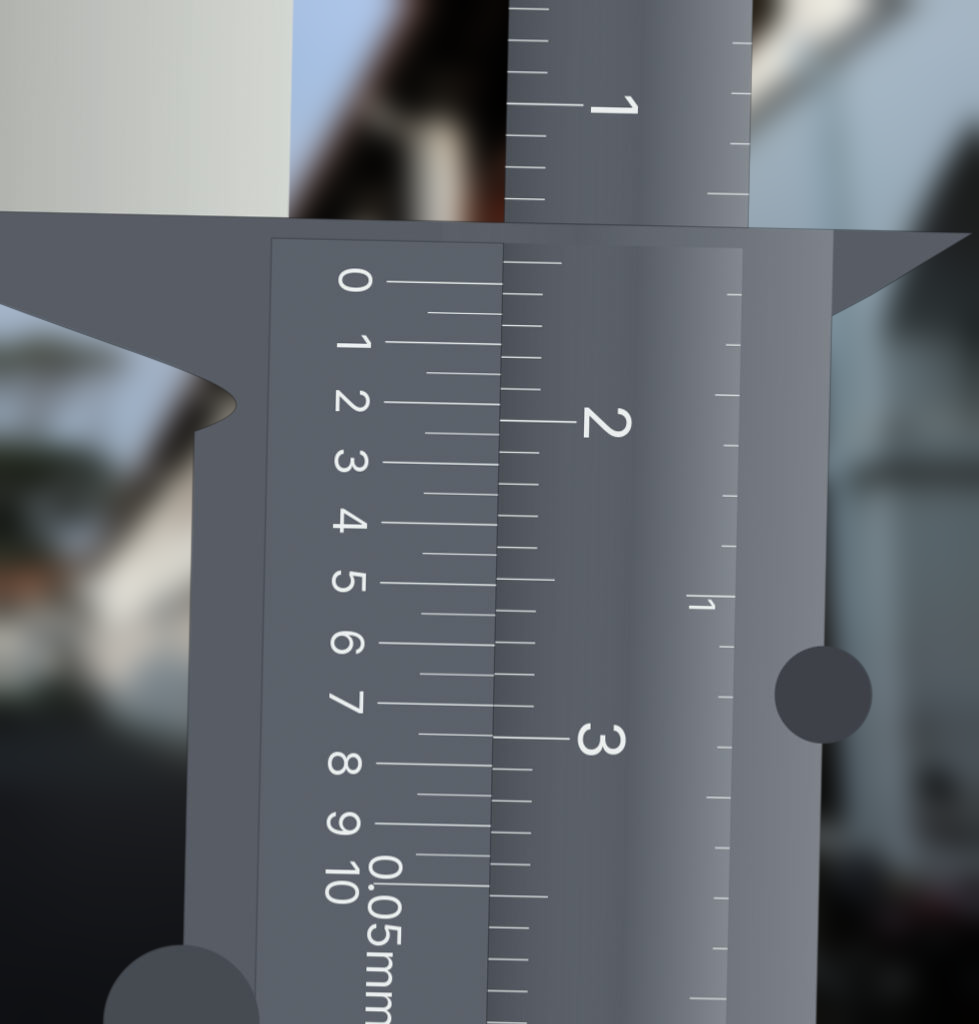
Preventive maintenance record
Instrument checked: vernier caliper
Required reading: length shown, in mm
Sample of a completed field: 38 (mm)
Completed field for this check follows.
15.70 (mm)
